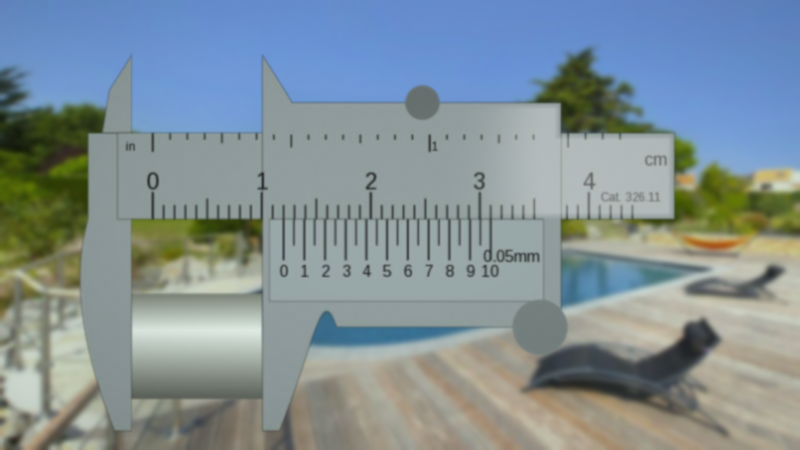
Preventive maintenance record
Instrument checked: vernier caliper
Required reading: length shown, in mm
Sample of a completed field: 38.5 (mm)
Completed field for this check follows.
12.0 (mm)
